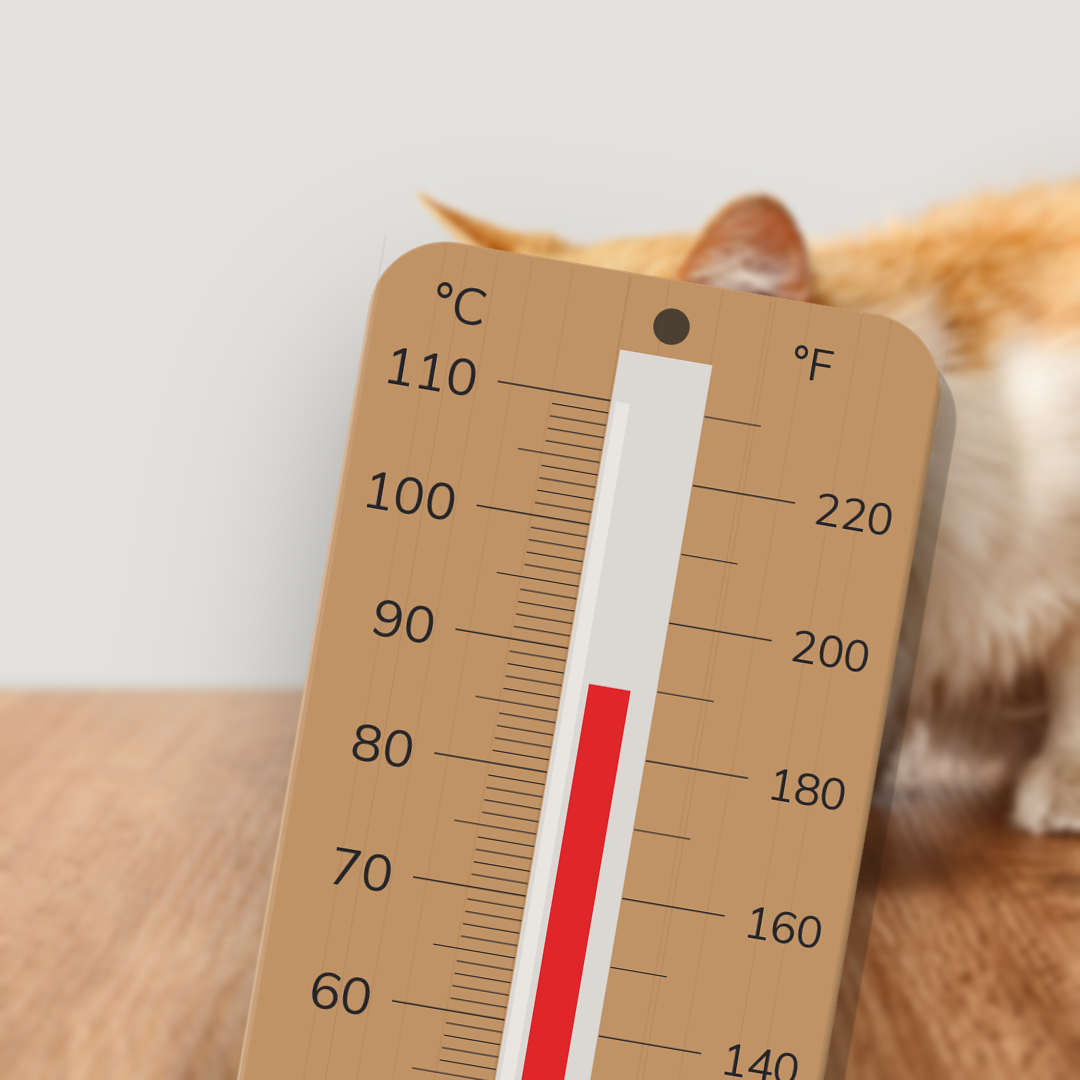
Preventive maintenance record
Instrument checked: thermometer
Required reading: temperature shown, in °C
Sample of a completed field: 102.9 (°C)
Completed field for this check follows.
87.5 (°C)
